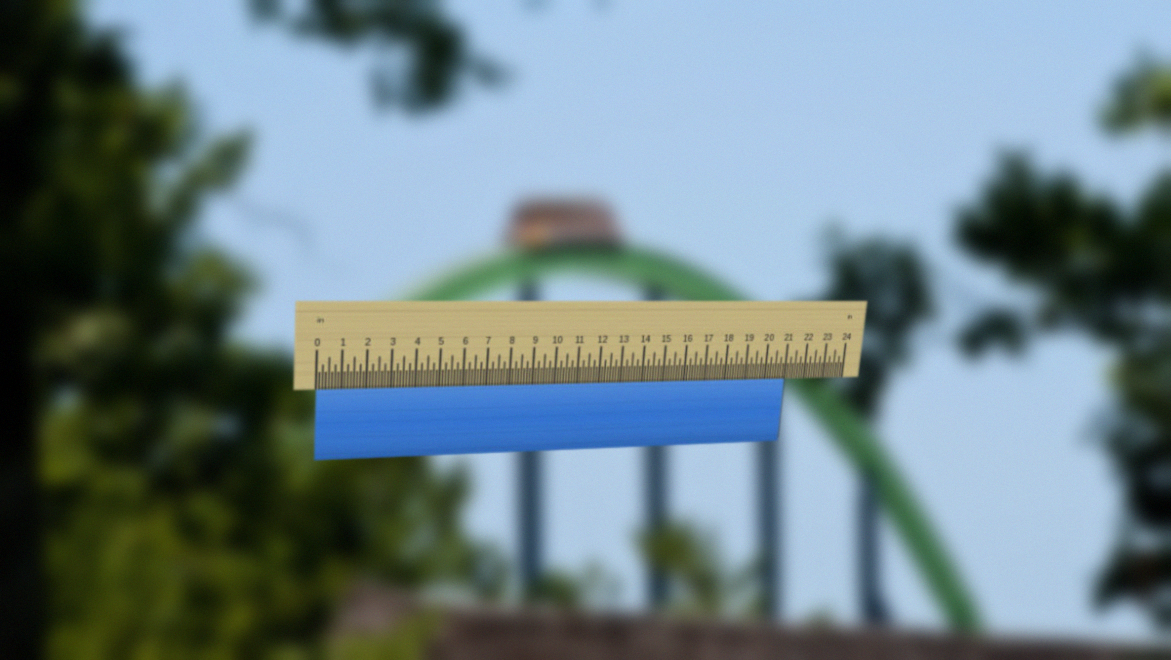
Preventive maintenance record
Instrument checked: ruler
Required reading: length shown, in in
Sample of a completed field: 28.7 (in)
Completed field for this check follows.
21 (in)
